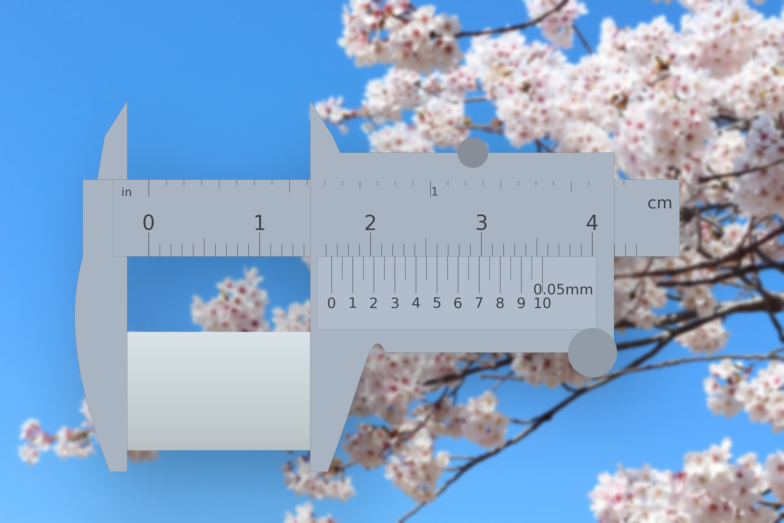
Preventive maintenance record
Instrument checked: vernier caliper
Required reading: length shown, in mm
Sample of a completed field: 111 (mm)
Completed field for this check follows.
16.5 (mm)
